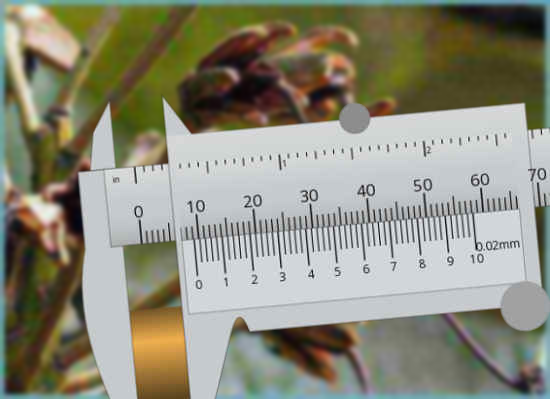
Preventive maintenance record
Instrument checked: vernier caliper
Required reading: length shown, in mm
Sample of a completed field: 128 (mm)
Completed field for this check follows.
9.2 (mm)
